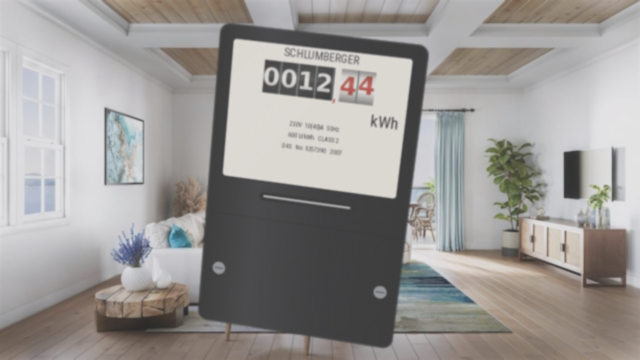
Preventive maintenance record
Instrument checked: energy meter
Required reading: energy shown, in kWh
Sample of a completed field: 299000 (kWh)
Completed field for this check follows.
12.44 (kWh)
